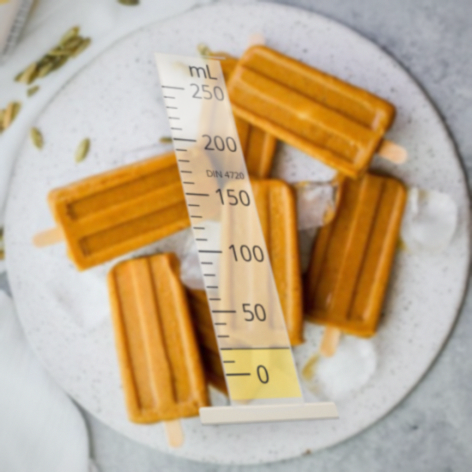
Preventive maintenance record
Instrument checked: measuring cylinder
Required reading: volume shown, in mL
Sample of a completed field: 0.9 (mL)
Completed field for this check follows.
20 (mL)
